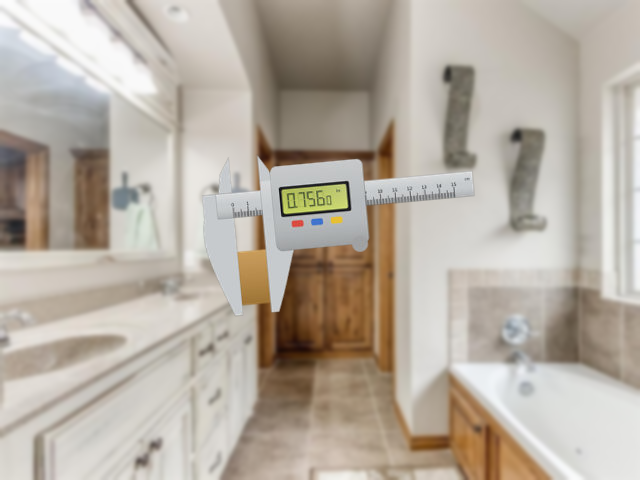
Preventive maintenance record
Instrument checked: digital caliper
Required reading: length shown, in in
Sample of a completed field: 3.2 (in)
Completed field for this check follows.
0.7560 (in)
